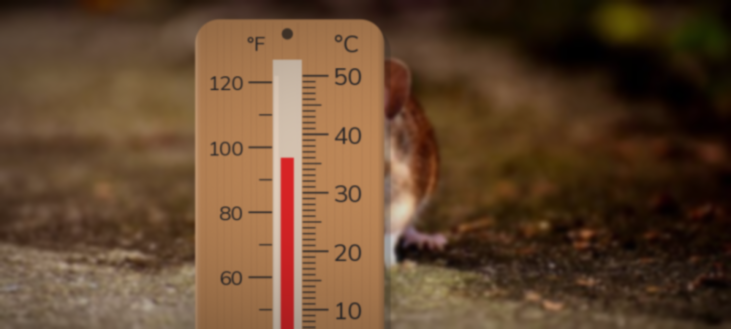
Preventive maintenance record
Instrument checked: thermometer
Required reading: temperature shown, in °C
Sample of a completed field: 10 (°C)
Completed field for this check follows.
36 (°C)
